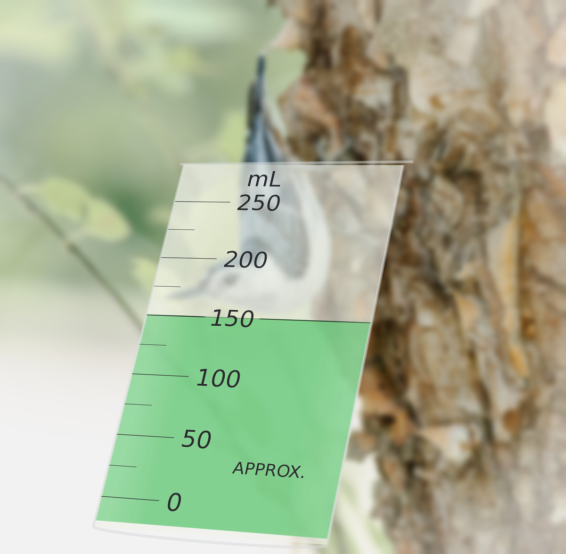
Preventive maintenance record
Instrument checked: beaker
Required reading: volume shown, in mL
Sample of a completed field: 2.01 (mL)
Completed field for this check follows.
150 (mL)
